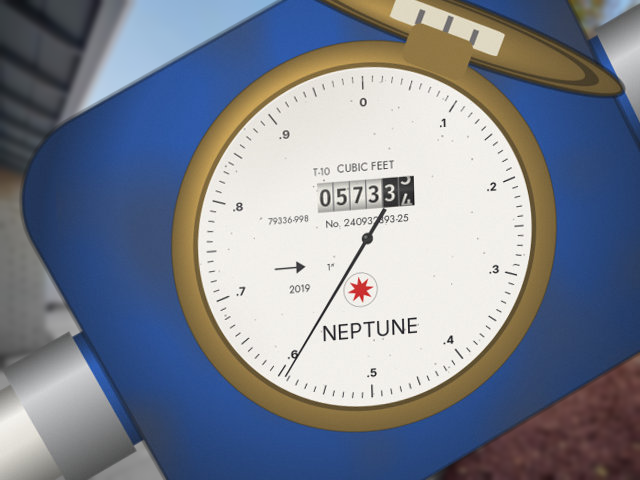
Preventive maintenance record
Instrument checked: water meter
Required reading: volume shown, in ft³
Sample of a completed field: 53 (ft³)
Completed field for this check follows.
57333.59 (ft³)
